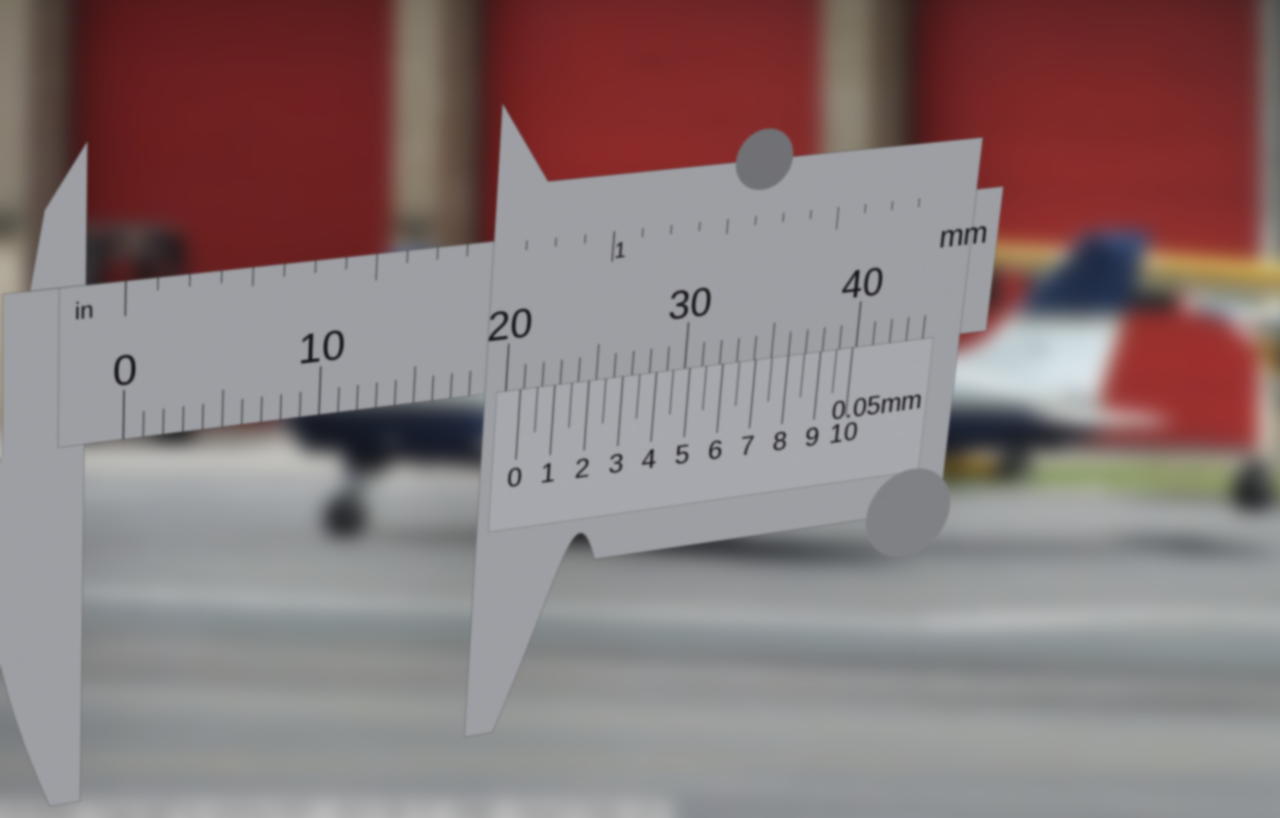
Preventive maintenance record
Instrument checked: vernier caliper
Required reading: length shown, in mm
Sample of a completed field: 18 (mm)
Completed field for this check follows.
20.8 (mm)
